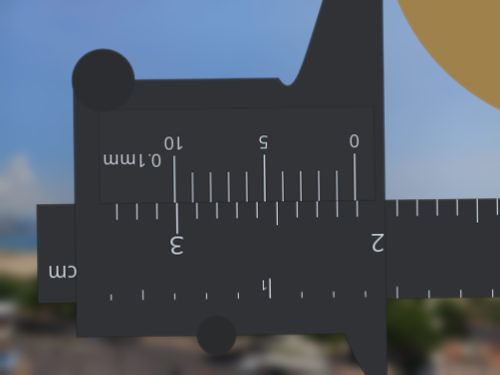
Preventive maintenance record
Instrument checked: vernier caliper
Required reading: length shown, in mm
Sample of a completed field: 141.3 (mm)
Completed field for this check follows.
21.1 (mm)
